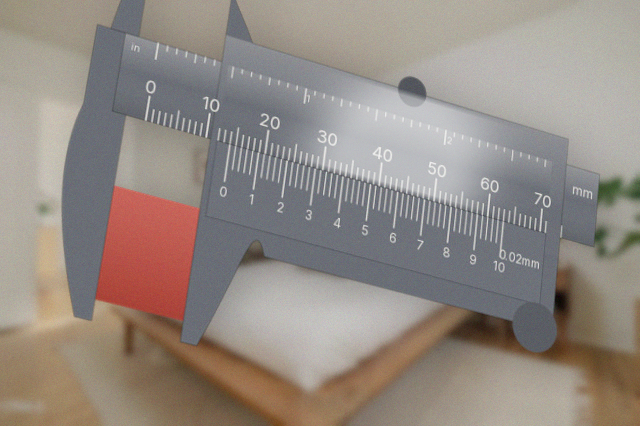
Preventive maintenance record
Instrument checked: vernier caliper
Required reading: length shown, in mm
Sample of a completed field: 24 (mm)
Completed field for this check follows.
14.0 (mm)
